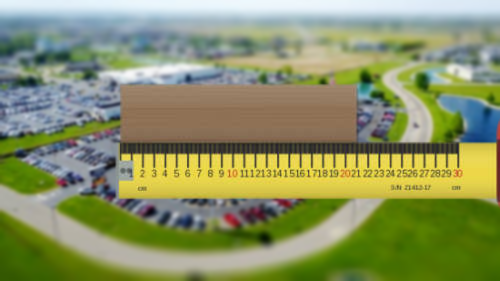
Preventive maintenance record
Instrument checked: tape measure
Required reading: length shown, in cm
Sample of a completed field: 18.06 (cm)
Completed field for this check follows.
21 (cm)
